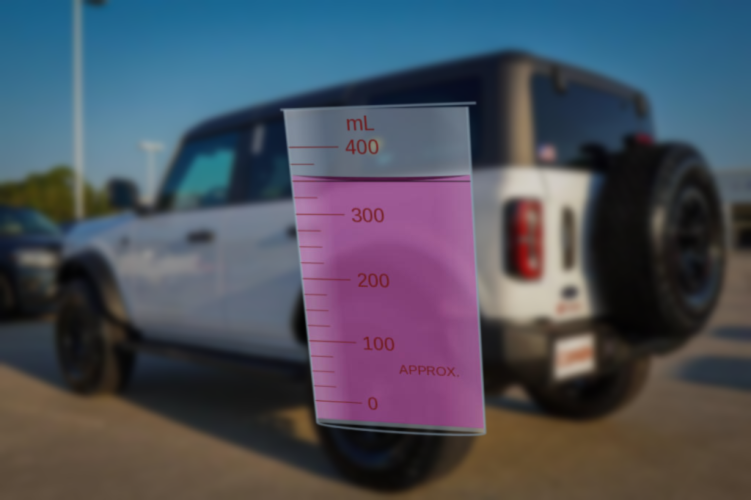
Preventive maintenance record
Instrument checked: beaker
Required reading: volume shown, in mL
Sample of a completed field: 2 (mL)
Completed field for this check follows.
350 (mL)
